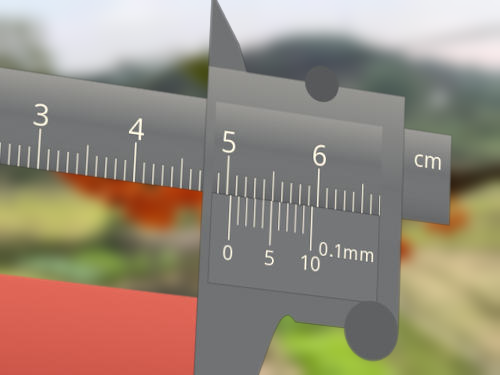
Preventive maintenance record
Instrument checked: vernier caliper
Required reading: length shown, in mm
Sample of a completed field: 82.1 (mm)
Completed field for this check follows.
50.4 (mm)
